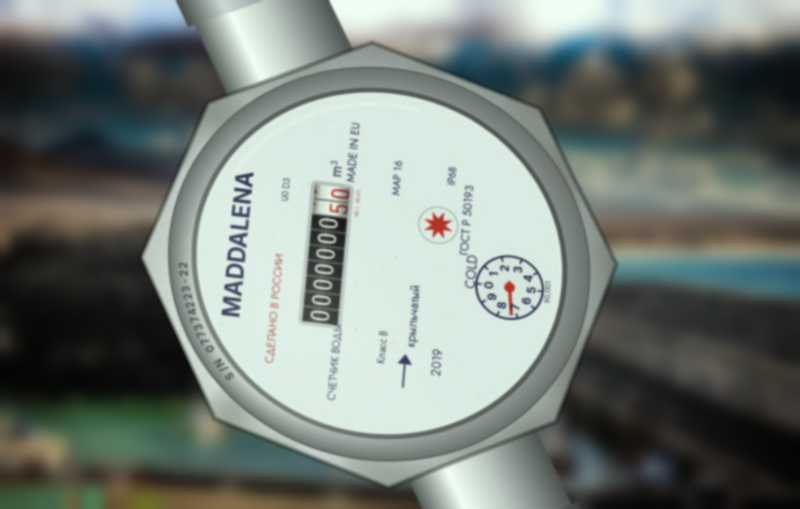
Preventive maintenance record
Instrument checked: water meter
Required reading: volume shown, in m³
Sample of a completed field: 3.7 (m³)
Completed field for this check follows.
0.497 (m³)
